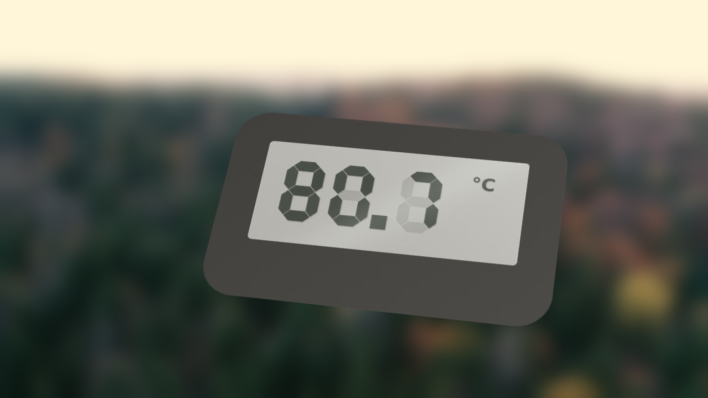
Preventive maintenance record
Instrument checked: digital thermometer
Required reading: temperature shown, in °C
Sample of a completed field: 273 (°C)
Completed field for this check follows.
80.7 (°C)
